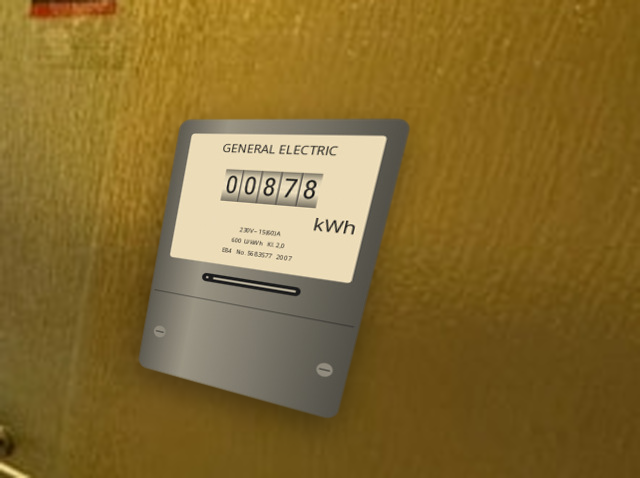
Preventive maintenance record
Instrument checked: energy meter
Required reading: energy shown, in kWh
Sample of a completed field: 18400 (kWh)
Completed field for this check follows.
878 (kWh)
